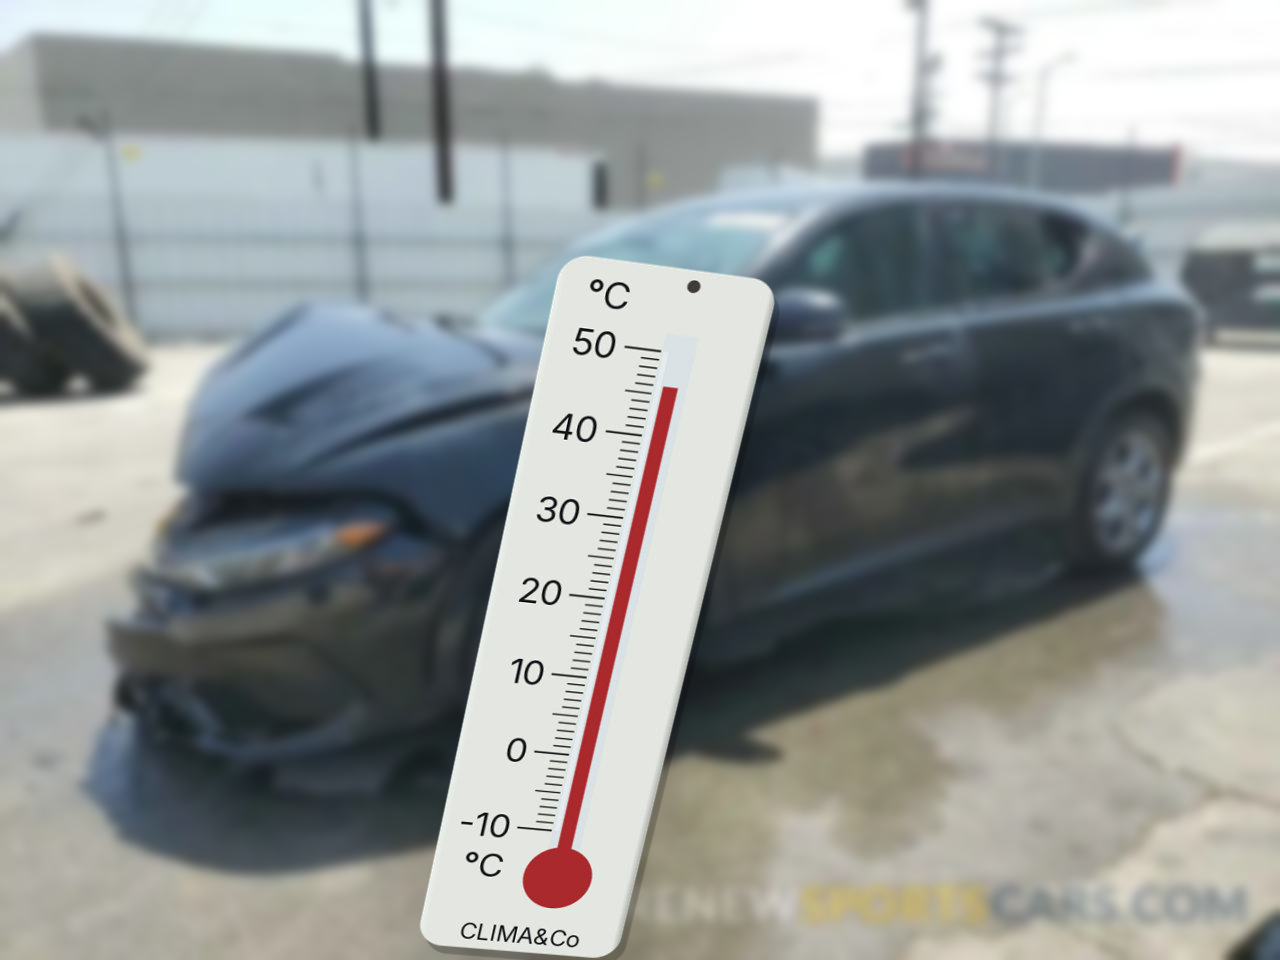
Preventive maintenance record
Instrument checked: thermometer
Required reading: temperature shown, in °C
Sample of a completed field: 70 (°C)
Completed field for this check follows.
46 (°C)
